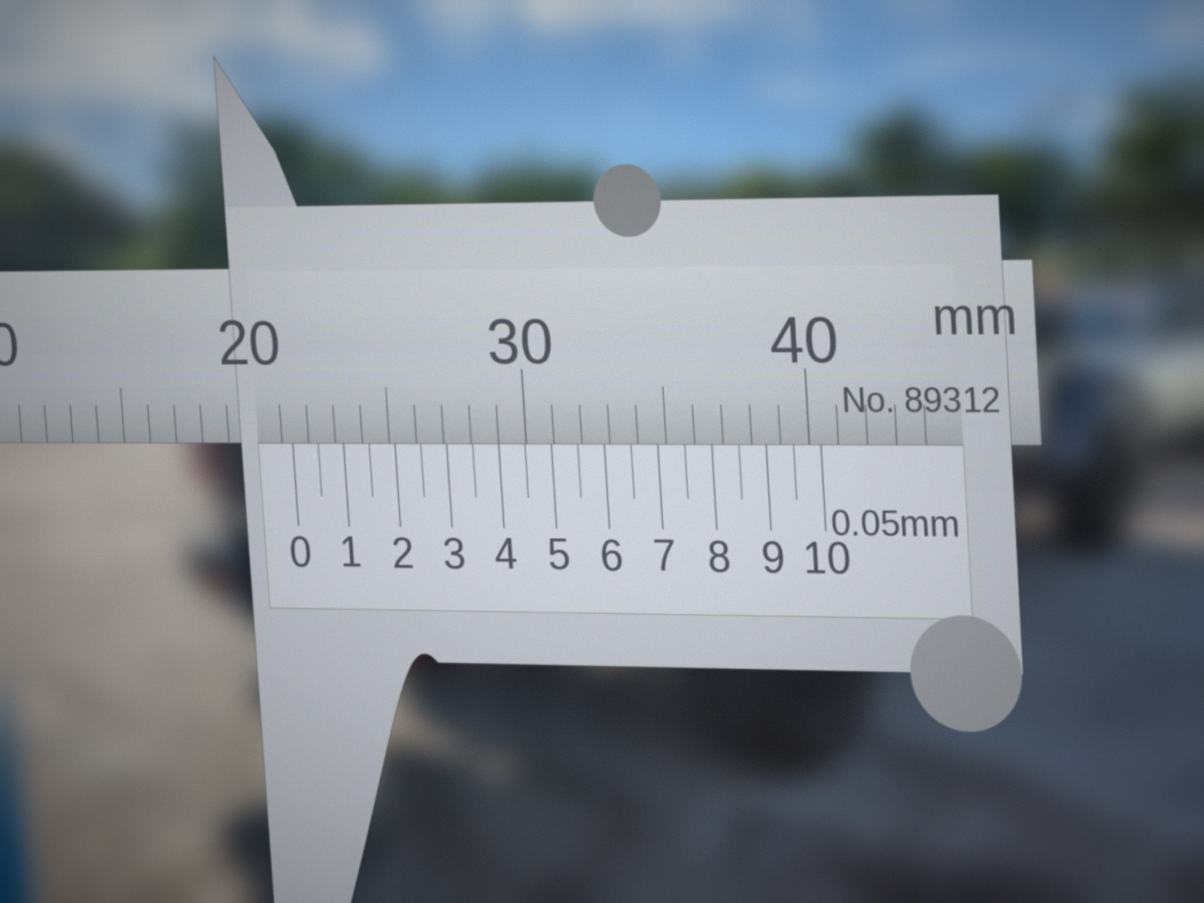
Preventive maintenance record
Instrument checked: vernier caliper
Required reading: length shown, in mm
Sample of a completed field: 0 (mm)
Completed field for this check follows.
21.40 (mm)
